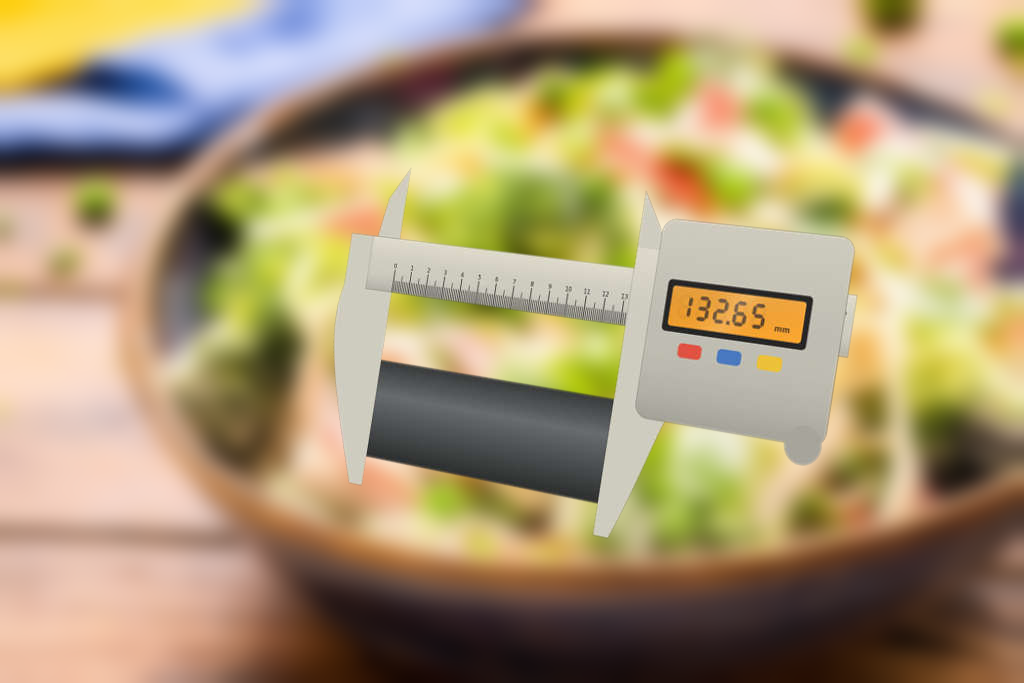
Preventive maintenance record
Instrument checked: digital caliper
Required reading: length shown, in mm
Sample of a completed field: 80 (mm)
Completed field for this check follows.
132.65 (mm)
